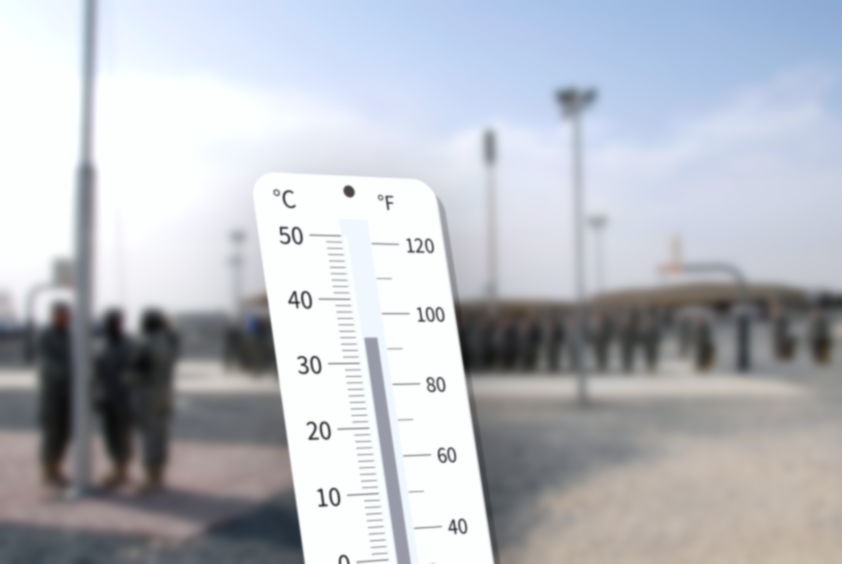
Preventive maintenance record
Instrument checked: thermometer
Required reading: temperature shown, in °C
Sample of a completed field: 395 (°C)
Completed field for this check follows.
34 (°C)
